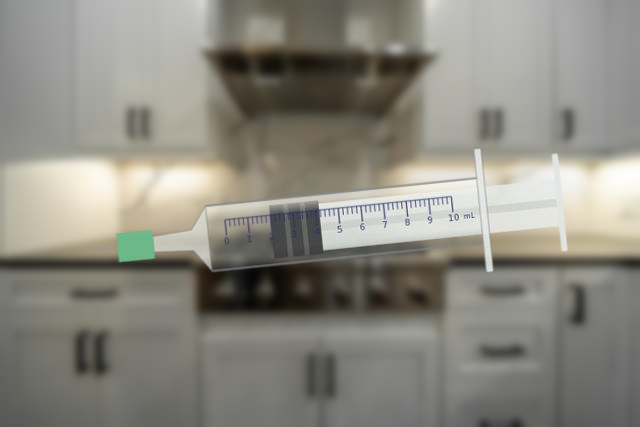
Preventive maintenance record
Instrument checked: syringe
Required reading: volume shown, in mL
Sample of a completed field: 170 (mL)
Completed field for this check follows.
2 (mL)
